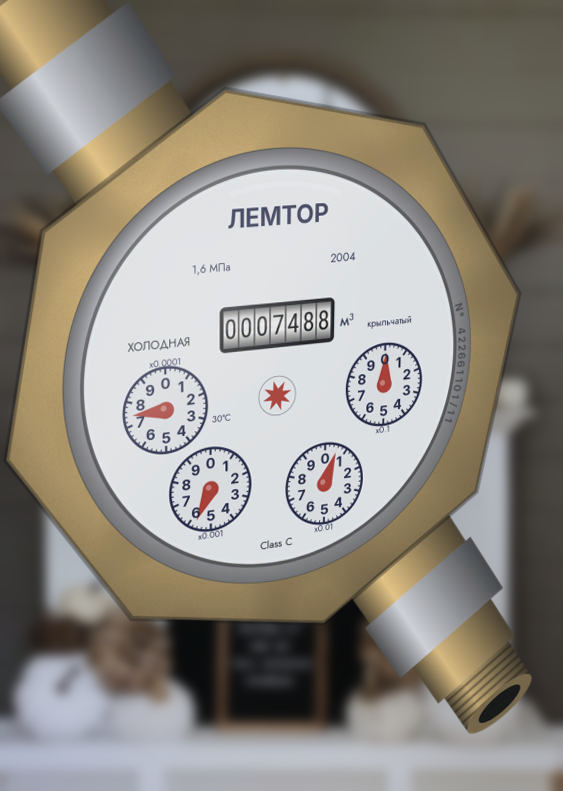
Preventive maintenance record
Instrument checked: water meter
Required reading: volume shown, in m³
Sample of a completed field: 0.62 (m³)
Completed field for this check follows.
7488.0057 (m³)
